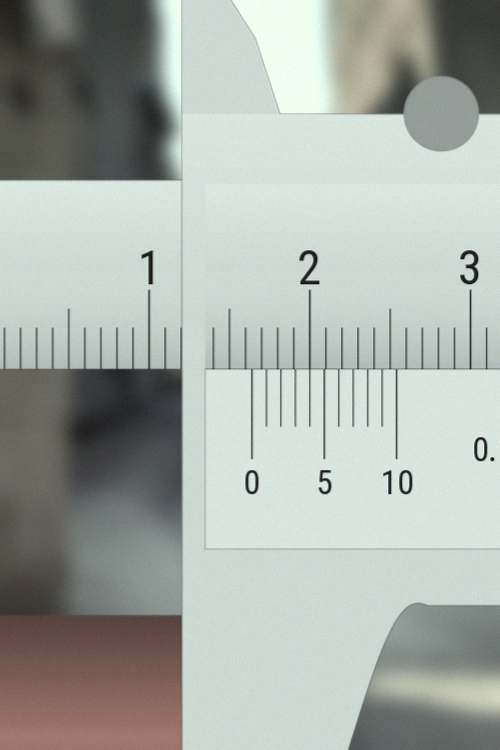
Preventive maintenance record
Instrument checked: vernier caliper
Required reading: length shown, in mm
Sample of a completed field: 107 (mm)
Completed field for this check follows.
16.4 (mm)
